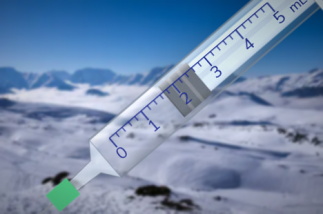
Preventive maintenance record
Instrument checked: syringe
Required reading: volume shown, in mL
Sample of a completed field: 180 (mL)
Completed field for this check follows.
1.7 (mL)
